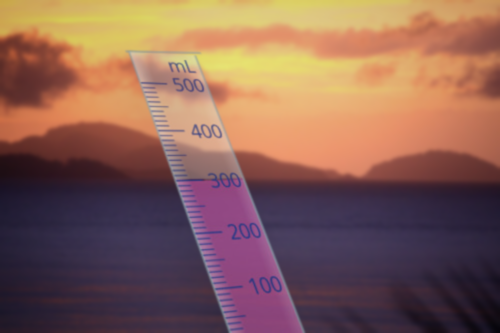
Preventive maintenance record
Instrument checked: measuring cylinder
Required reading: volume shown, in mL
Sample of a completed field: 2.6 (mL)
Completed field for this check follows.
300 (mL)
